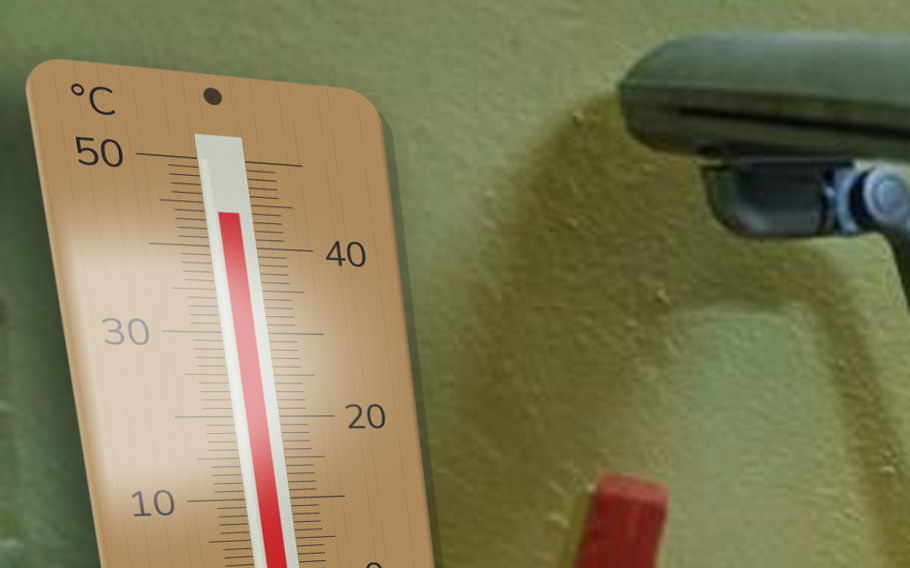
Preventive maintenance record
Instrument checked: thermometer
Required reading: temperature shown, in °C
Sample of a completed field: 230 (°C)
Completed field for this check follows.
44 (°C)
